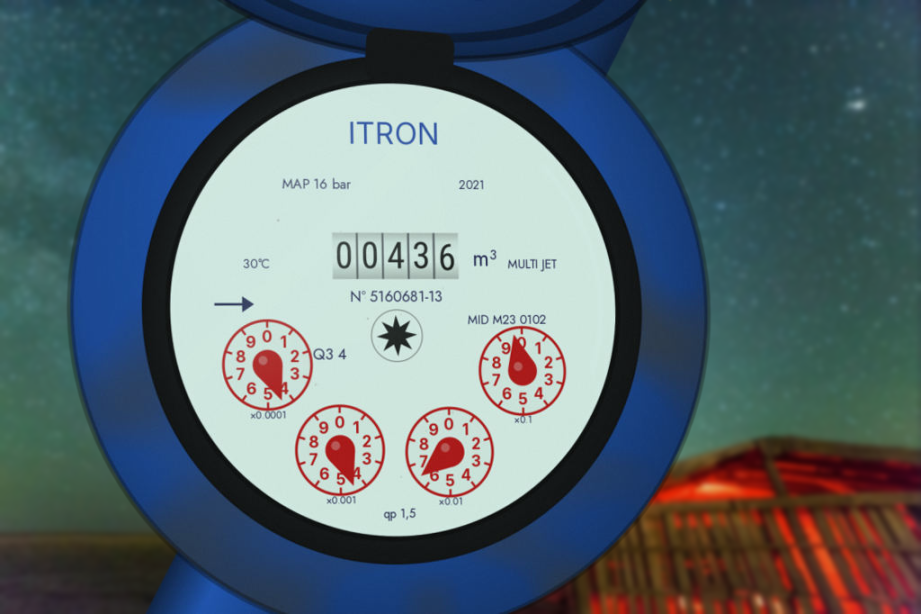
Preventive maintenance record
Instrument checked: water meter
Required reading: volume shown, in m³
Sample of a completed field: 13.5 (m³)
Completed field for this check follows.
435.9644 (m³)
